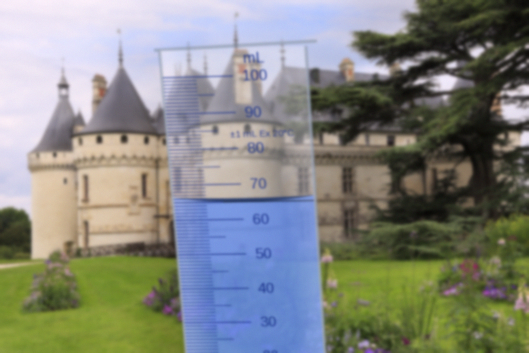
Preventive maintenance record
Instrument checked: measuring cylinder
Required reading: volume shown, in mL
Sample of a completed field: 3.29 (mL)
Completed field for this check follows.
65 (mL)
